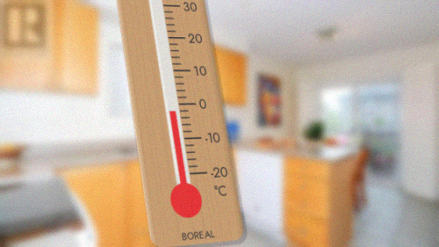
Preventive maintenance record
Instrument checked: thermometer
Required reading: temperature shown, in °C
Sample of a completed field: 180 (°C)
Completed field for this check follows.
-2 (°C)
